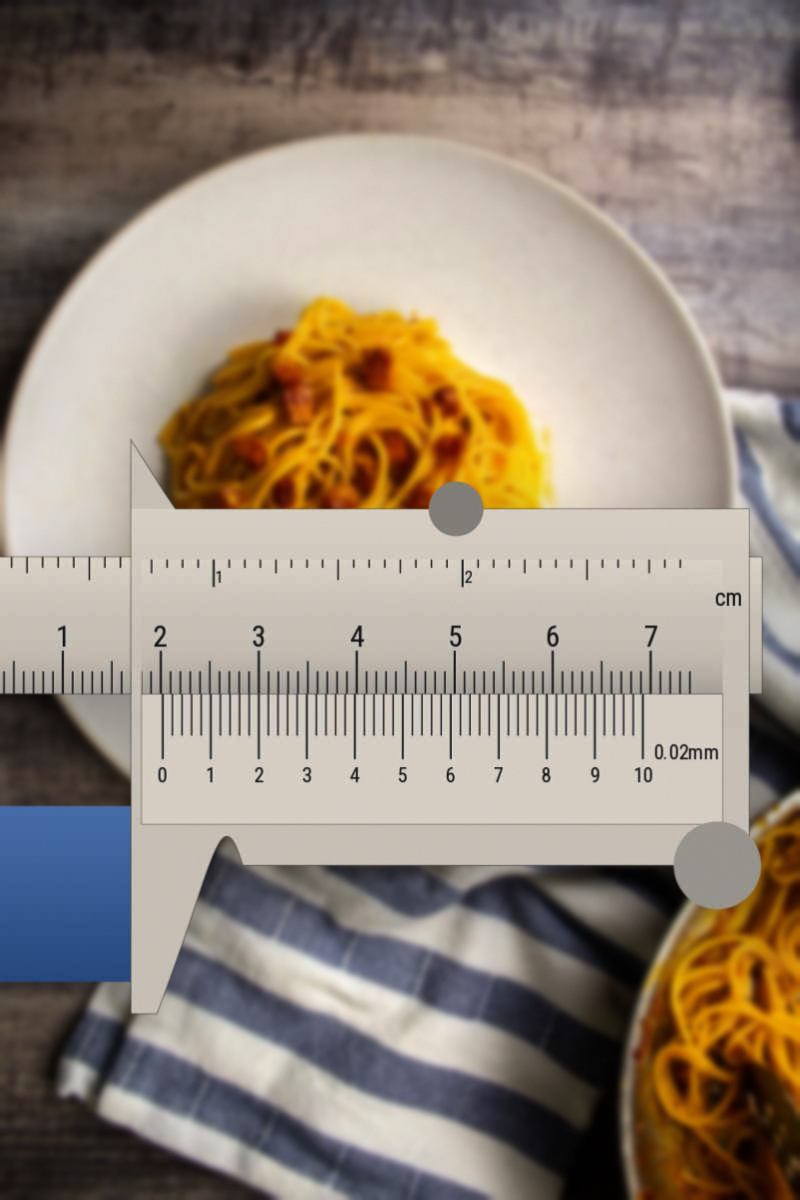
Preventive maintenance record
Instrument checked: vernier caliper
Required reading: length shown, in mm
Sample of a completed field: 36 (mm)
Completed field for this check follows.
20.2 (mm)
